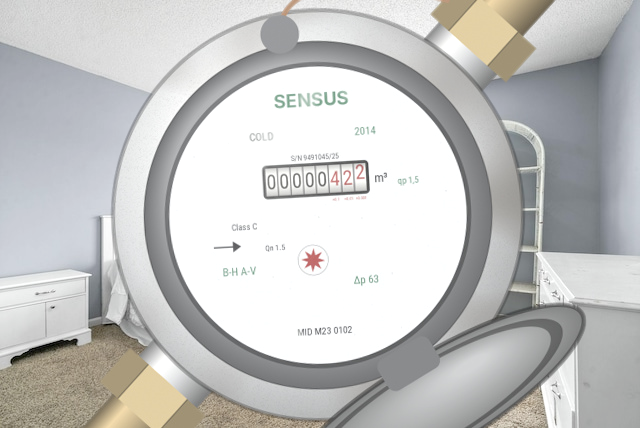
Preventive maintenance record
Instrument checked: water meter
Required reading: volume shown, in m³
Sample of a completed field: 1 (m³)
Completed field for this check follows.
0.422 (m³)
